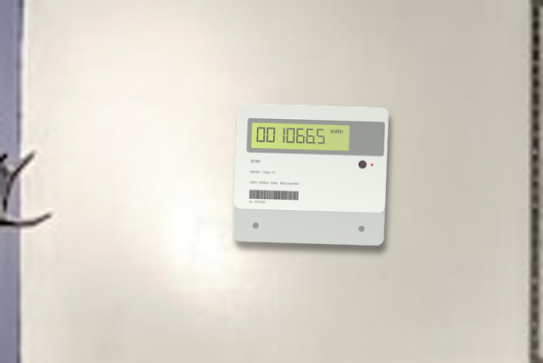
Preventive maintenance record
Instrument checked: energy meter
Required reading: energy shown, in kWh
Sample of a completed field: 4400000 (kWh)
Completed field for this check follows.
1066.5 (kWh)
